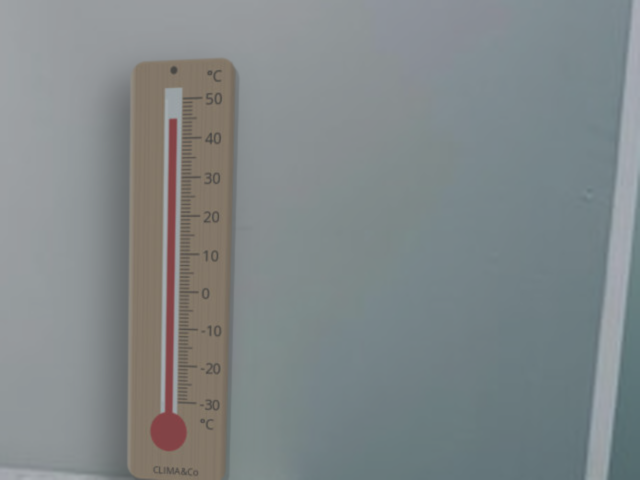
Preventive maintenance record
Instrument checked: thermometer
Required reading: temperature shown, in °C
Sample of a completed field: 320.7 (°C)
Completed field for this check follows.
45 (°C)
